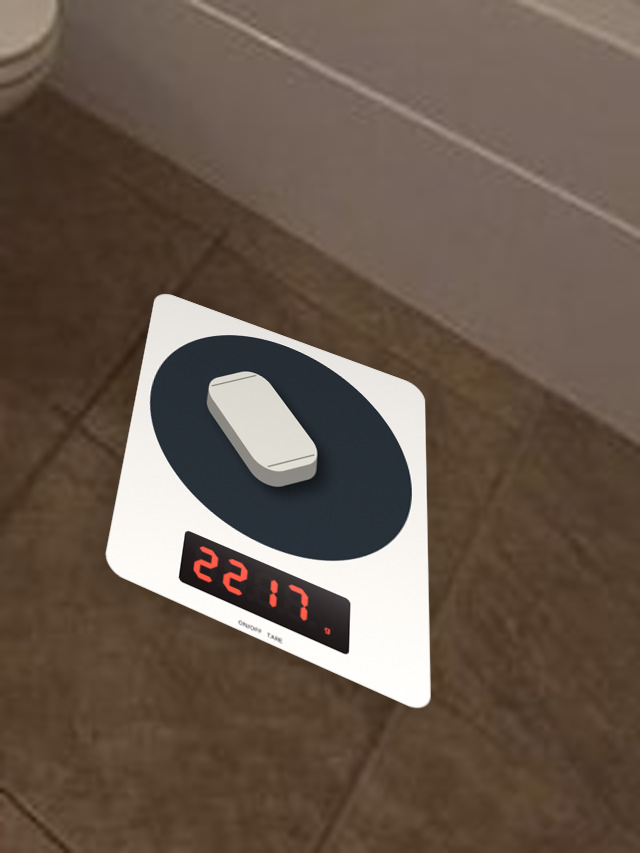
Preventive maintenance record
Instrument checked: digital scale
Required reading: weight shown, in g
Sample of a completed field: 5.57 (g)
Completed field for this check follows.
2217 (g)
